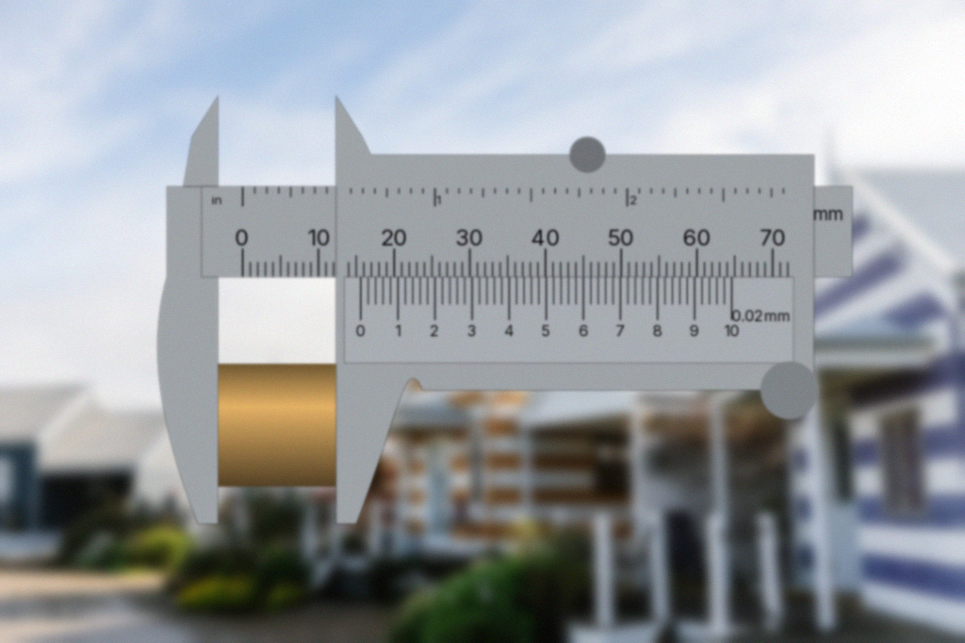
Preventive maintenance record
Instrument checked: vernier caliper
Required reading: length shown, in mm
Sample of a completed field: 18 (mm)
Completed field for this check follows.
15.6 (mm)
